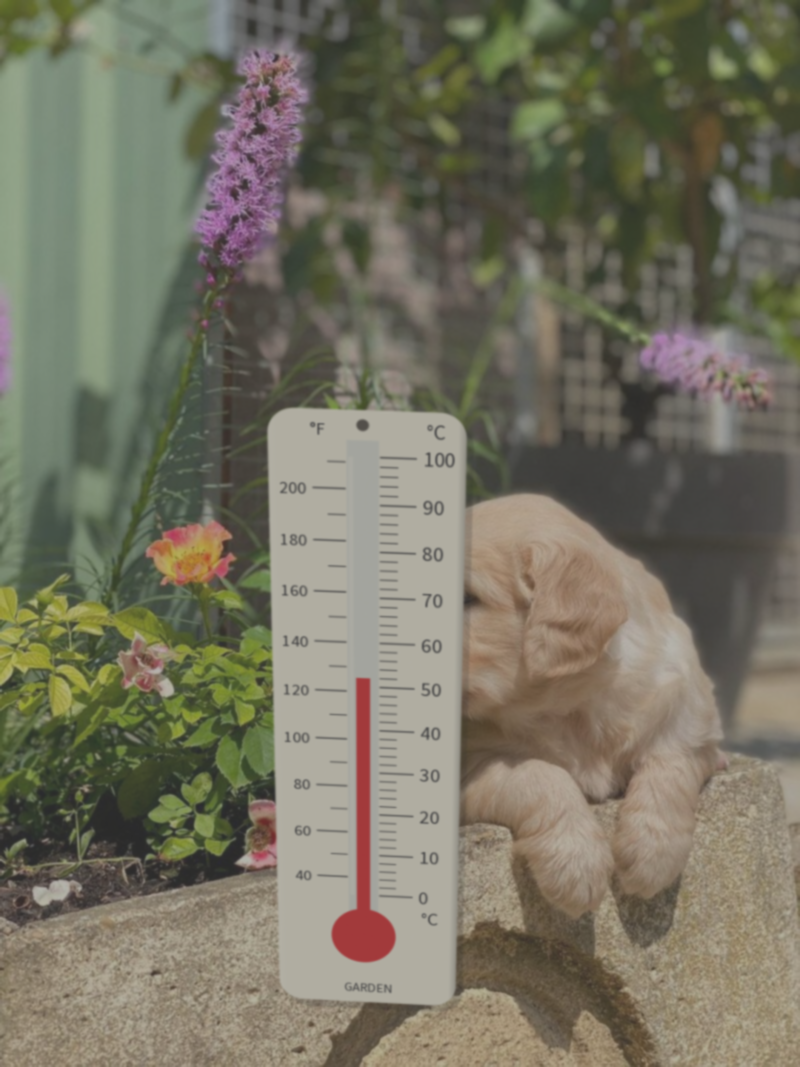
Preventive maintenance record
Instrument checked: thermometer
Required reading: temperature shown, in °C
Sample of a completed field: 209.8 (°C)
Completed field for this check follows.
52 (°C)
